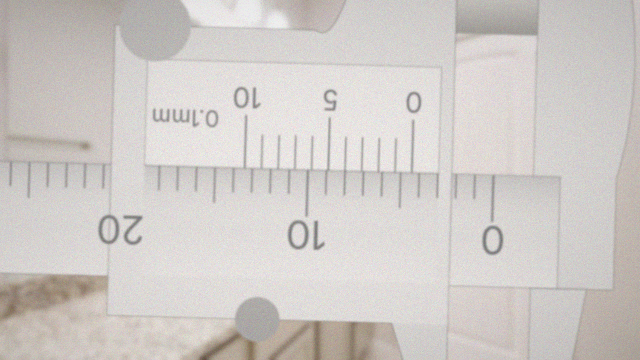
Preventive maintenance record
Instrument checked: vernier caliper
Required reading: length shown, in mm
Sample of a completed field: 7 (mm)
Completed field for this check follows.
4.4 (mm)
